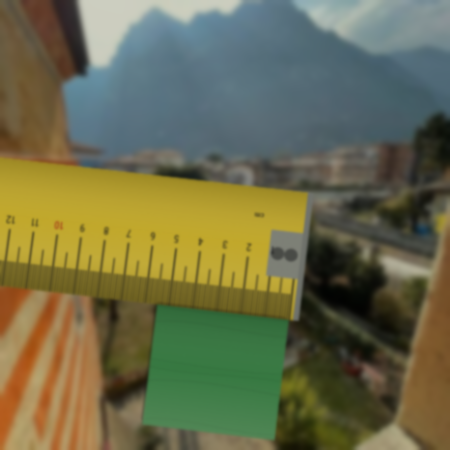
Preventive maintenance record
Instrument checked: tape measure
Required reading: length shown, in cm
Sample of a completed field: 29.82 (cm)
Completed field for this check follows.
5.5 (cm)
